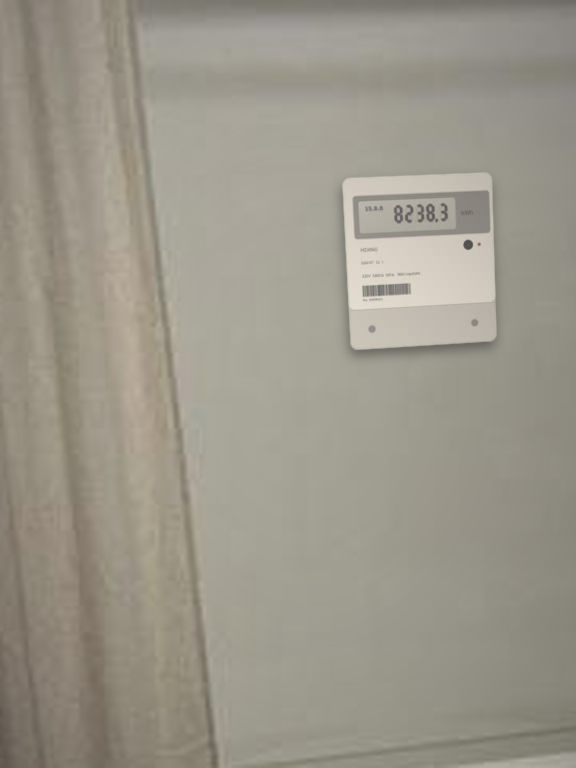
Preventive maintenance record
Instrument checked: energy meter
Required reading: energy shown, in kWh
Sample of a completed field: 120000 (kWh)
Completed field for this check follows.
8238.3 (kWh)
